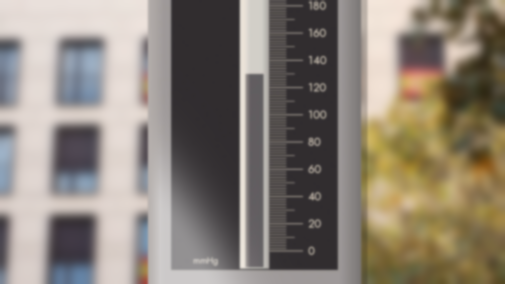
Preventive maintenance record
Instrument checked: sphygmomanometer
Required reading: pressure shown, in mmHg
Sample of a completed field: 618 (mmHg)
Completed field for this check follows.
130 (mmHg)
